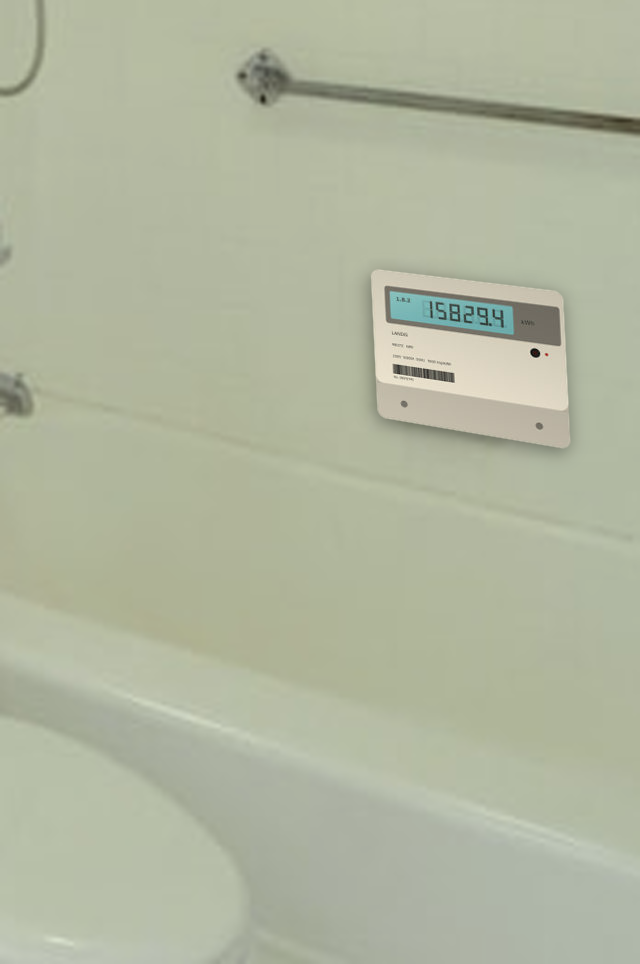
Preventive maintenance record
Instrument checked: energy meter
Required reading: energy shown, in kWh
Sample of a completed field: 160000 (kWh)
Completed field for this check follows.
15829.4 (kWh)
